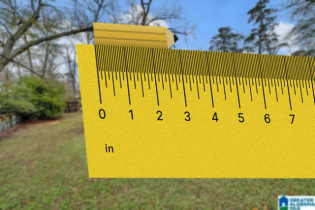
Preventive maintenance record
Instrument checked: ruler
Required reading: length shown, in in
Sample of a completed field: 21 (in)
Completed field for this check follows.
3 (in)
